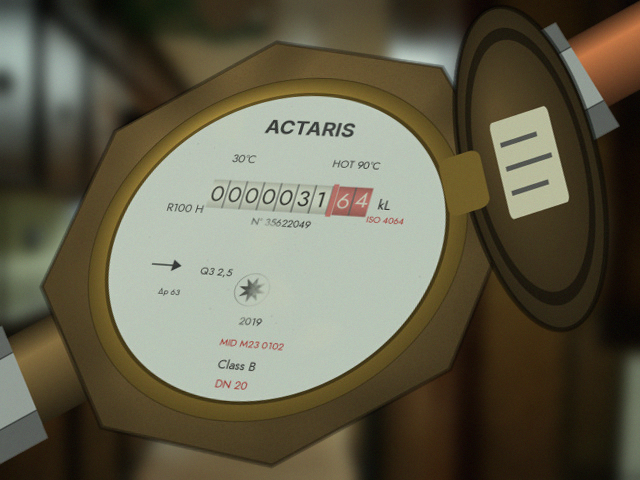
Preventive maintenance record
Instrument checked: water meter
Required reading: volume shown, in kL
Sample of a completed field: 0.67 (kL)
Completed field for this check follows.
31.64 (kL)
